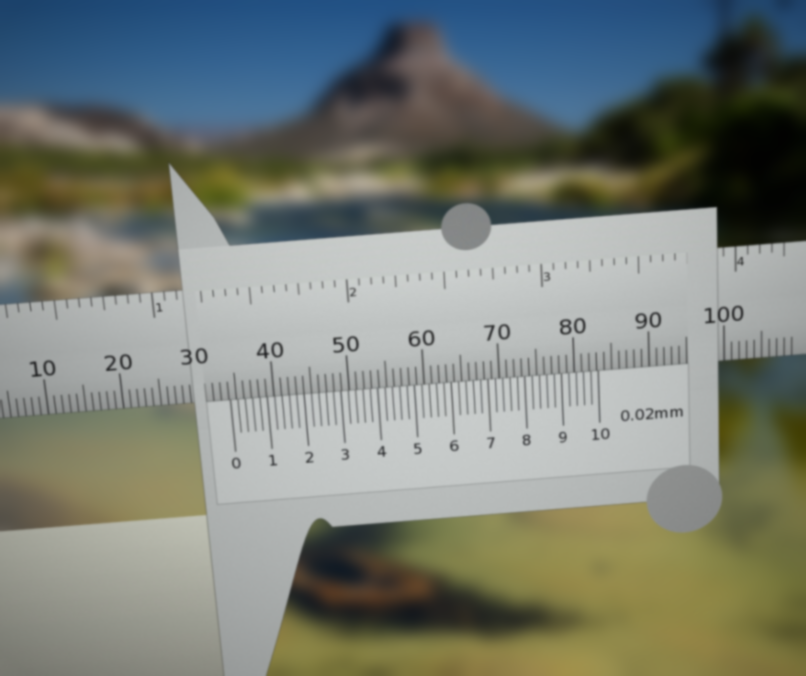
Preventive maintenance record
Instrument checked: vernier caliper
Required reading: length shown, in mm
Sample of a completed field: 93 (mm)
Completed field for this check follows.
34.2 (mm)
